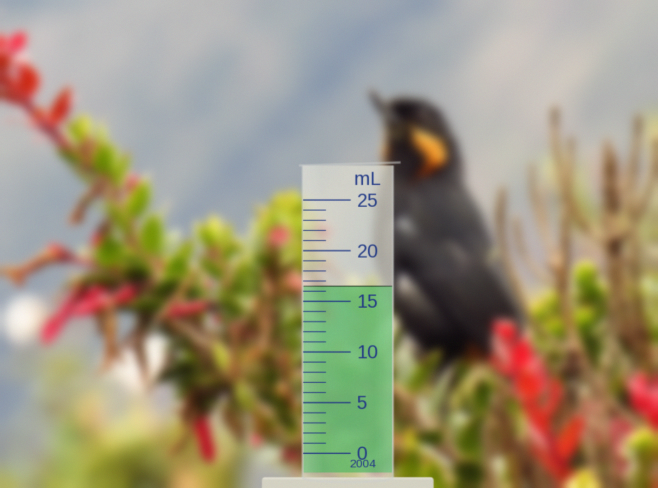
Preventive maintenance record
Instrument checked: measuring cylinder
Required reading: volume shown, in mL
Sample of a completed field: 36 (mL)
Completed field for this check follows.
16.5 (mL)
